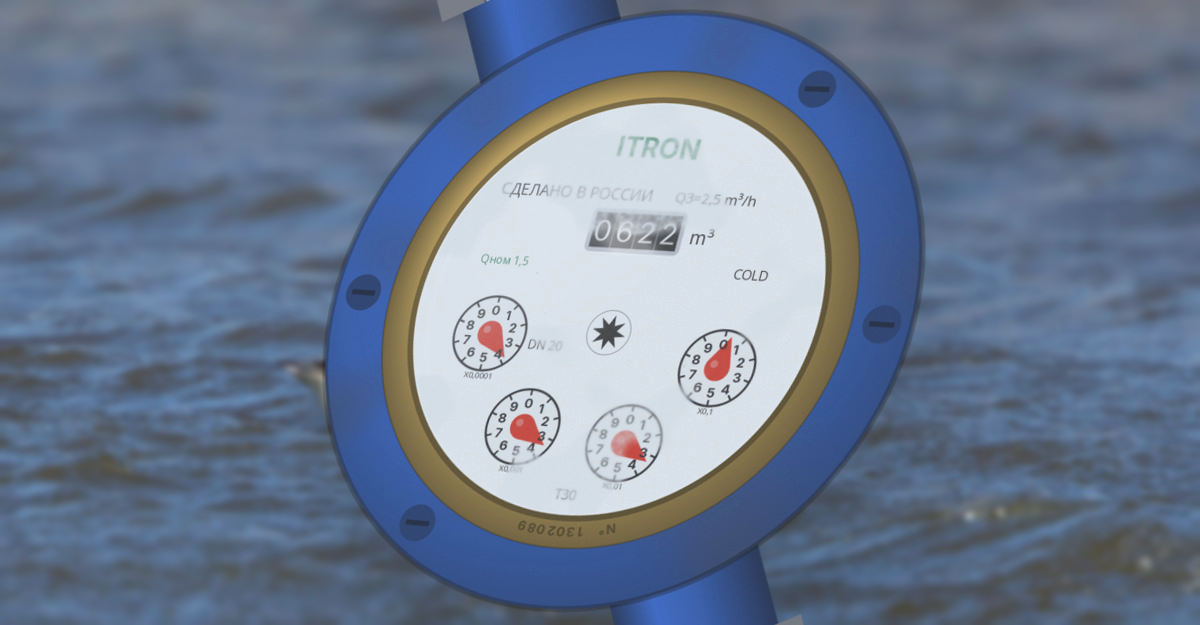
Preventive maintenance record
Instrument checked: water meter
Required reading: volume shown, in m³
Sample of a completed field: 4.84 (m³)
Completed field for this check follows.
622.0333 (m³)
